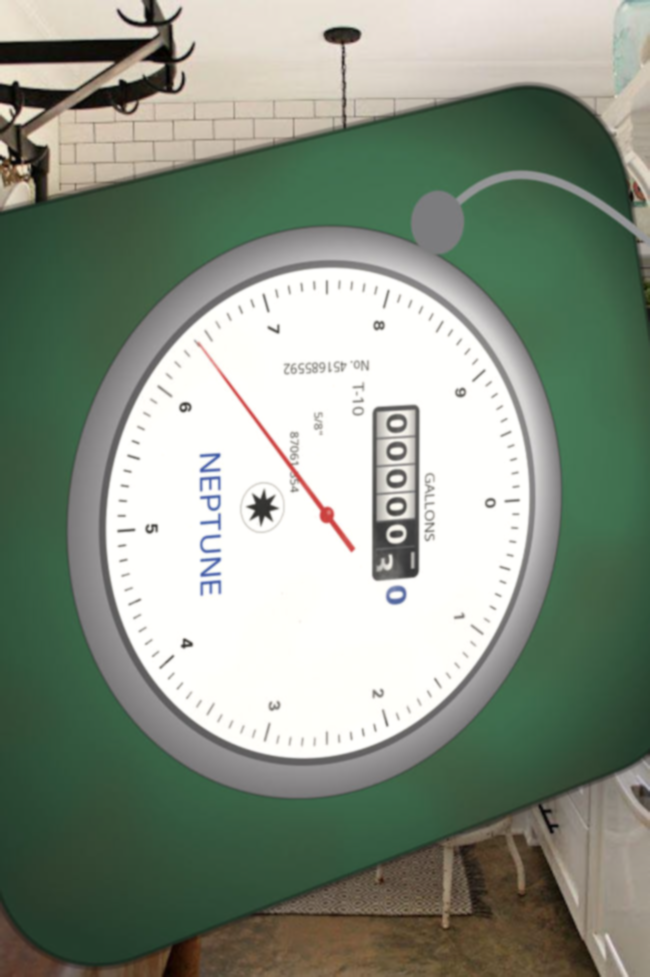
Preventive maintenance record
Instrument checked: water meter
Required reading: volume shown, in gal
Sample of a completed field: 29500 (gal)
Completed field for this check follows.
26.4 (gal)
